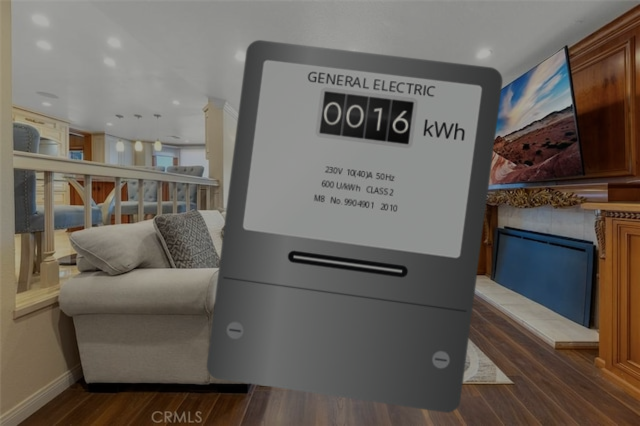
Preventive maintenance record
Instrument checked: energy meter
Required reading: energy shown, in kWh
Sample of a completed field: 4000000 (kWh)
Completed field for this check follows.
16 (kWh)
